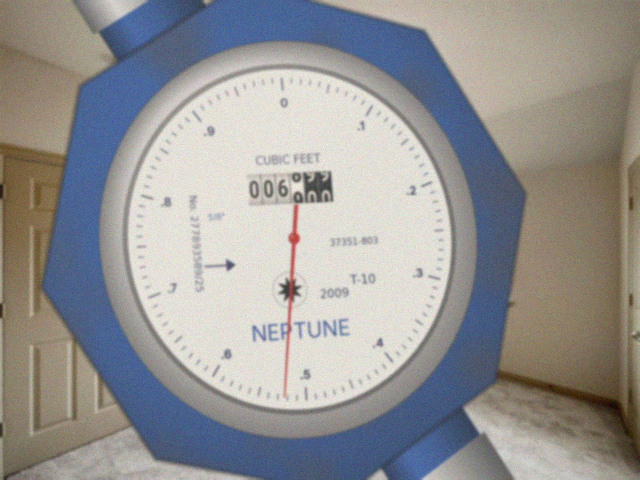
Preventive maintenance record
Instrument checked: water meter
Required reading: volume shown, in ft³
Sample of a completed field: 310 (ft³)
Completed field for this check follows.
6899.52 (ft³)
